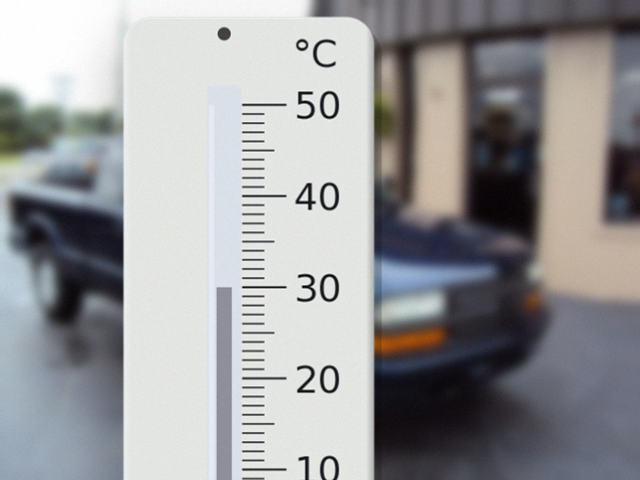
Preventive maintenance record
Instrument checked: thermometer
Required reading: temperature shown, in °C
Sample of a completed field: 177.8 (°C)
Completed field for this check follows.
30 (°C)
